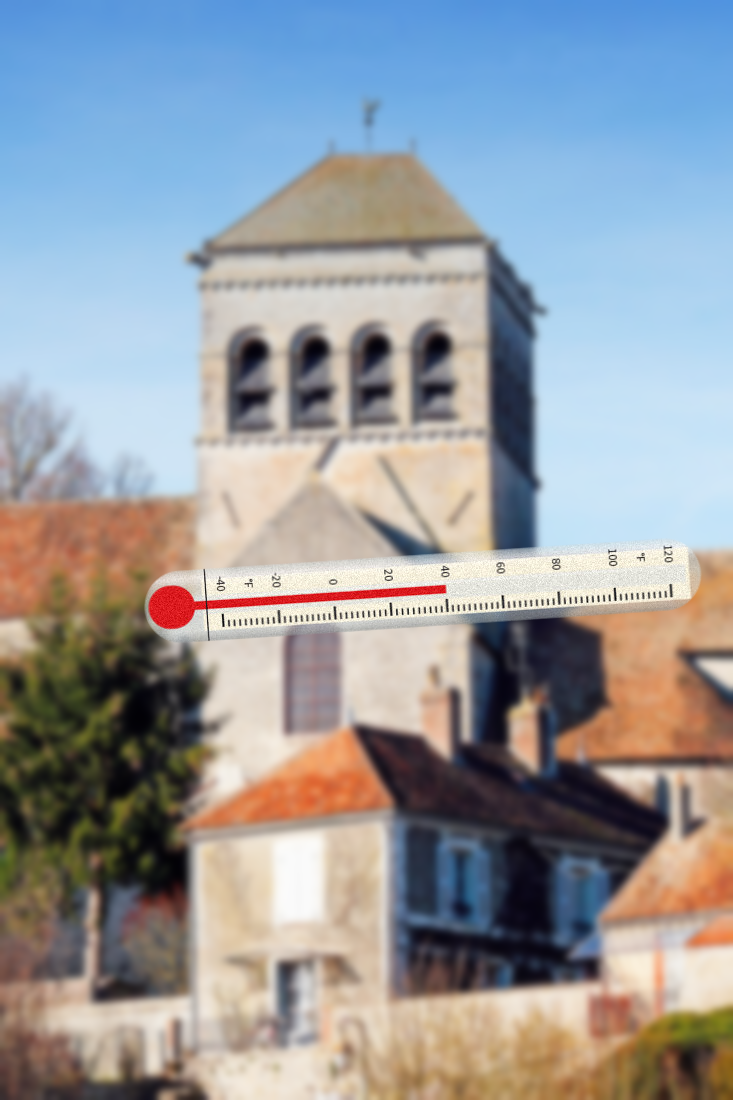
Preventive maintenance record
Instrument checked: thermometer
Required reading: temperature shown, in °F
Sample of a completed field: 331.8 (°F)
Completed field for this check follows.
40 (°F)
